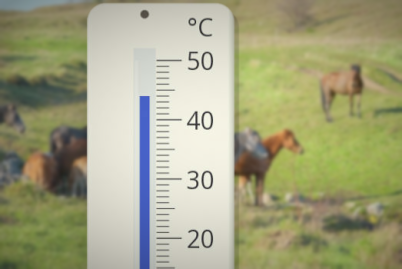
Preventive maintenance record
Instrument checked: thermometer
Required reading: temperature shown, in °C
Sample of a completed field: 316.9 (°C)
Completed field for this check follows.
44 (°C)
